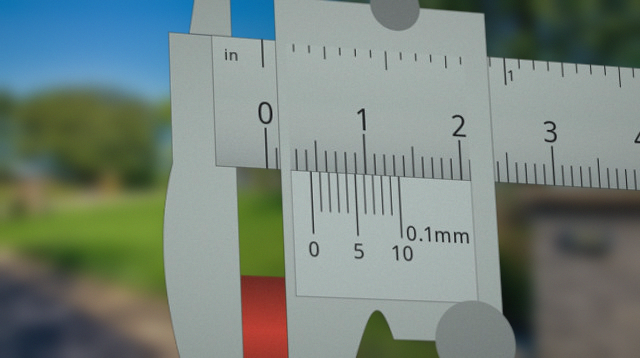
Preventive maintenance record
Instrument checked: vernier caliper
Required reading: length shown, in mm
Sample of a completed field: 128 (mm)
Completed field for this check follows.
4.4 (mm)
